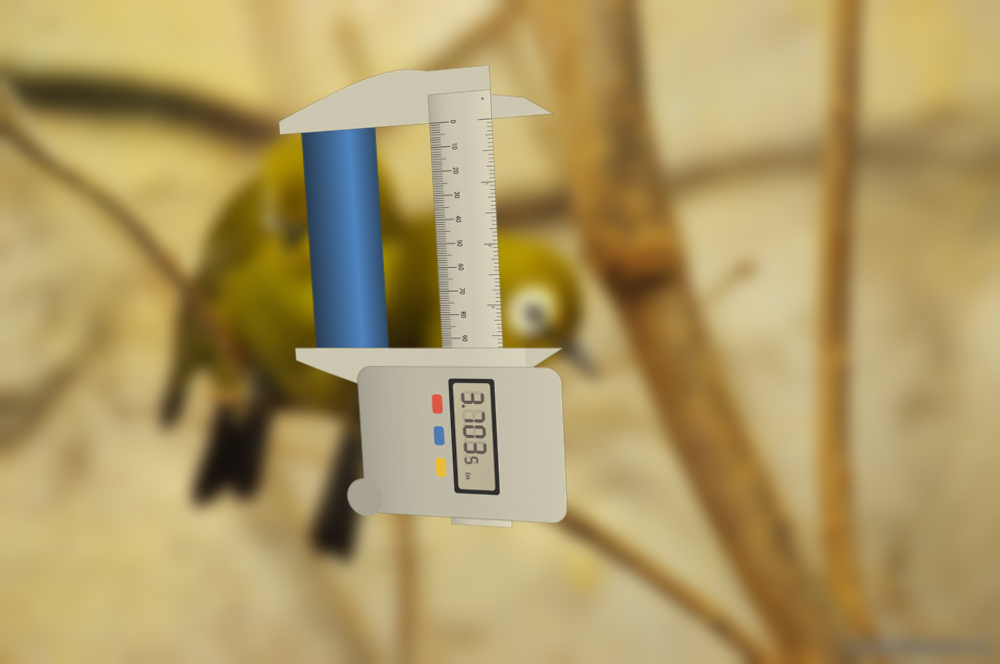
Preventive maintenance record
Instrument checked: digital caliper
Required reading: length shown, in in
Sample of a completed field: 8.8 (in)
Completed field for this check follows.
3.7035 (in)
